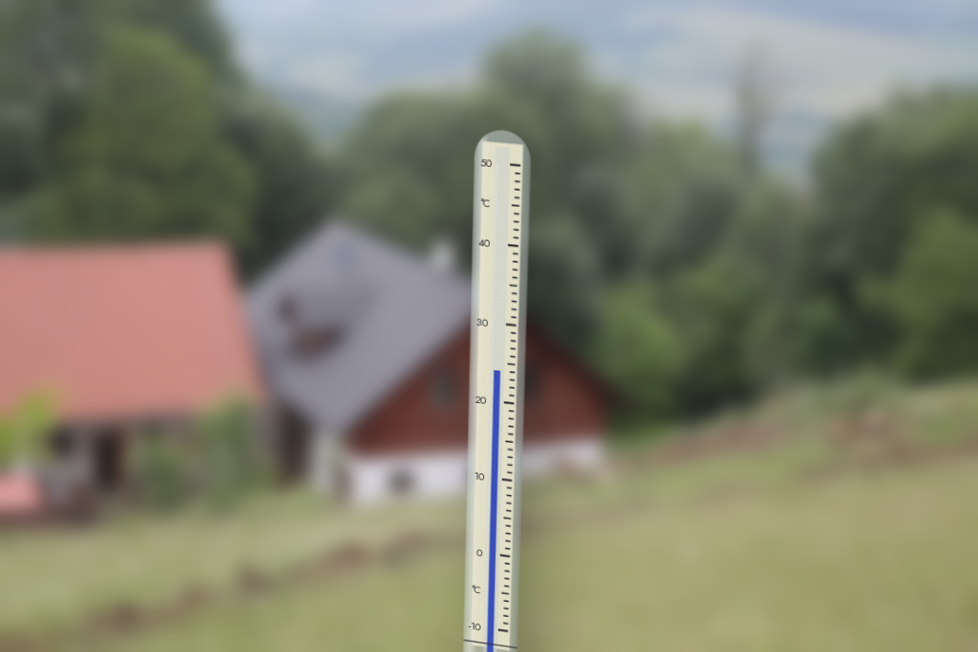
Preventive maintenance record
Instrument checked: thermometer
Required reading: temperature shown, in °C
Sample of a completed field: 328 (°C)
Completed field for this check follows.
24 (°C)
